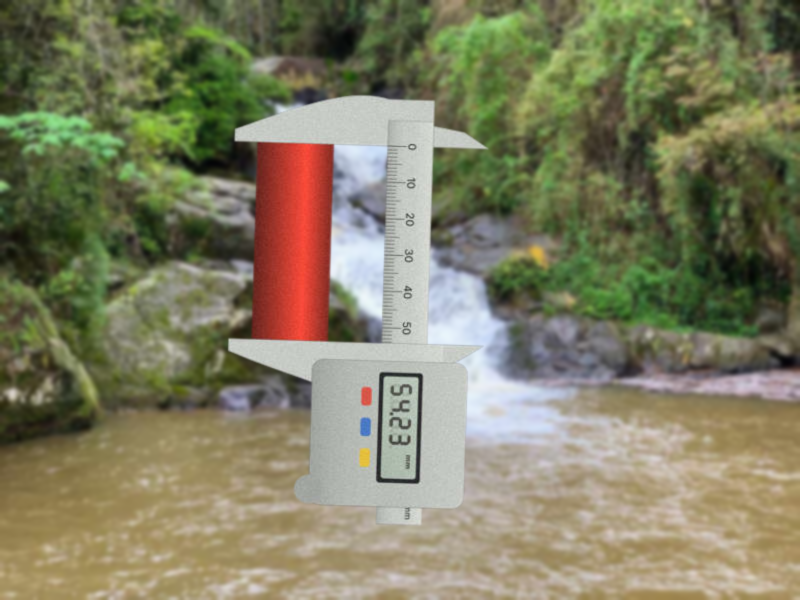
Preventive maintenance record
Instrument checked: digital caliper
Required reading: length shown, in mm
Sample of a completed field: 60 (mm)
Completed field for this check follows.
54.23 (mm)
